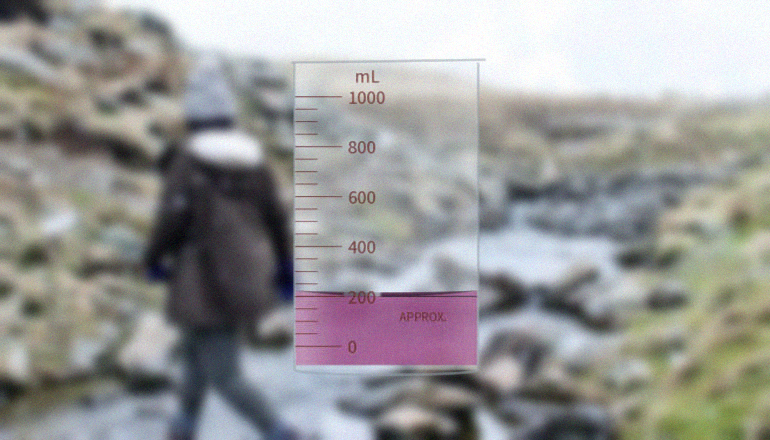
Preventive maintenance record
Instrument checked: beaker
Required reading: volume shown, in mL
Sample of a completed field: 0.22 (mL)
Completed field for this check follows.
200 (mL)
